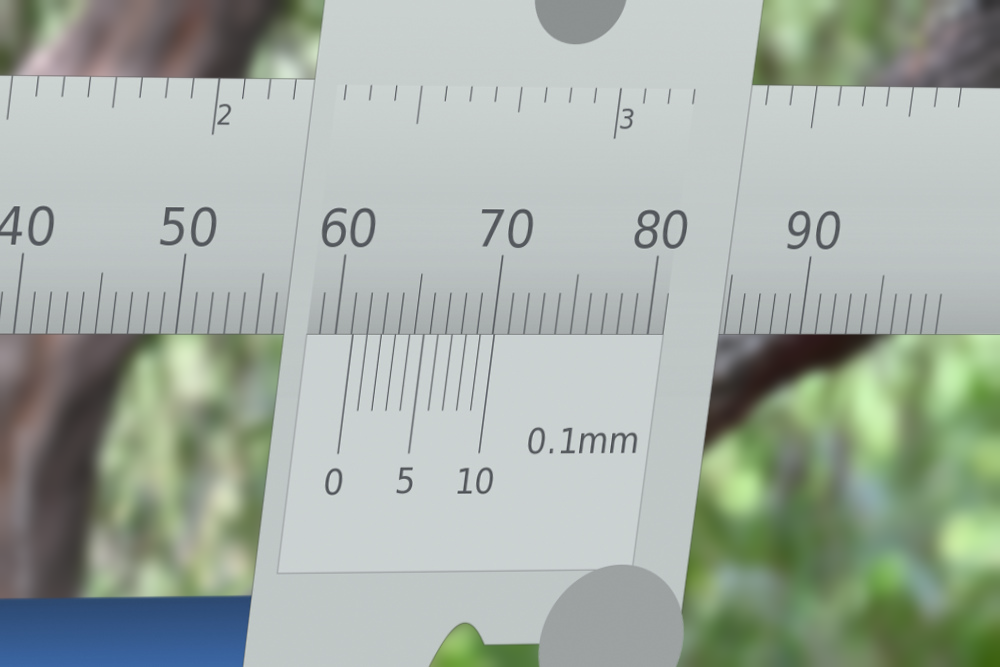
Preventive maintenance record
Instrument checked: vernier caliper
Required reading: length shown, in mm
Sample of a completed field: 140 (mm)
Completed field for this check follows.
61.1 (mm)
